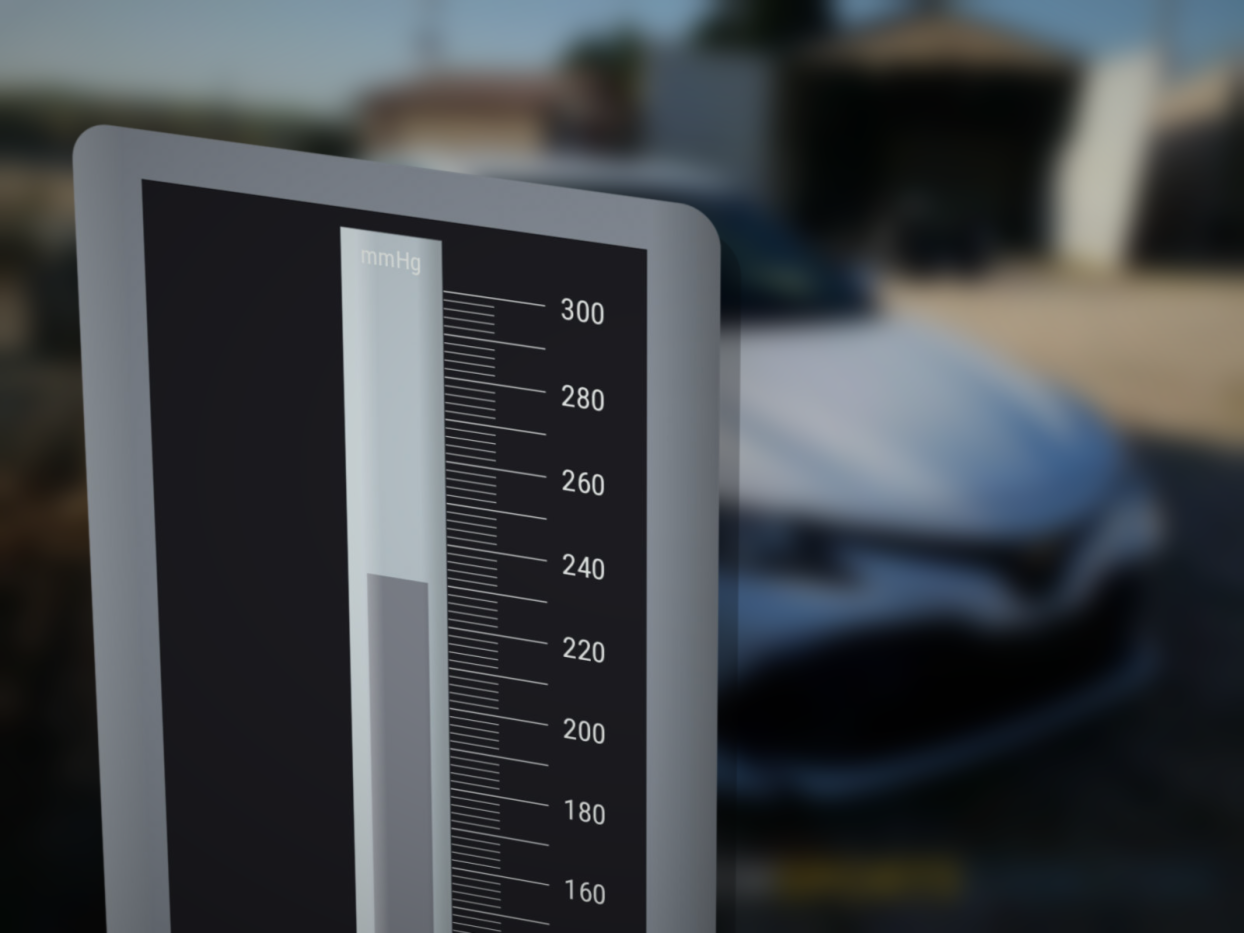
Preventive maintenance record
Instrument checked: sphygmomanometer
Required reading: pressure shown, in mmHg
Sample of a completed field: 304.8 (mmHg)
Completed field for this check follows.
230 (mmHg)
